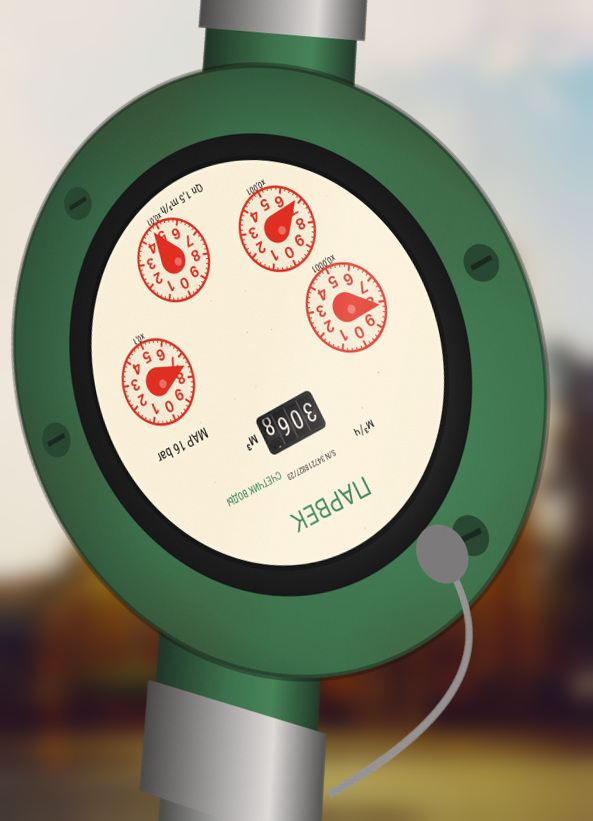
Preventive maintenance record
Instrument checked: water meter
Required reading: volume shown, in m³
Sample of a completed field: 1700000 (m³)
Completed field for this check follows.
3067.7468 (m³)
